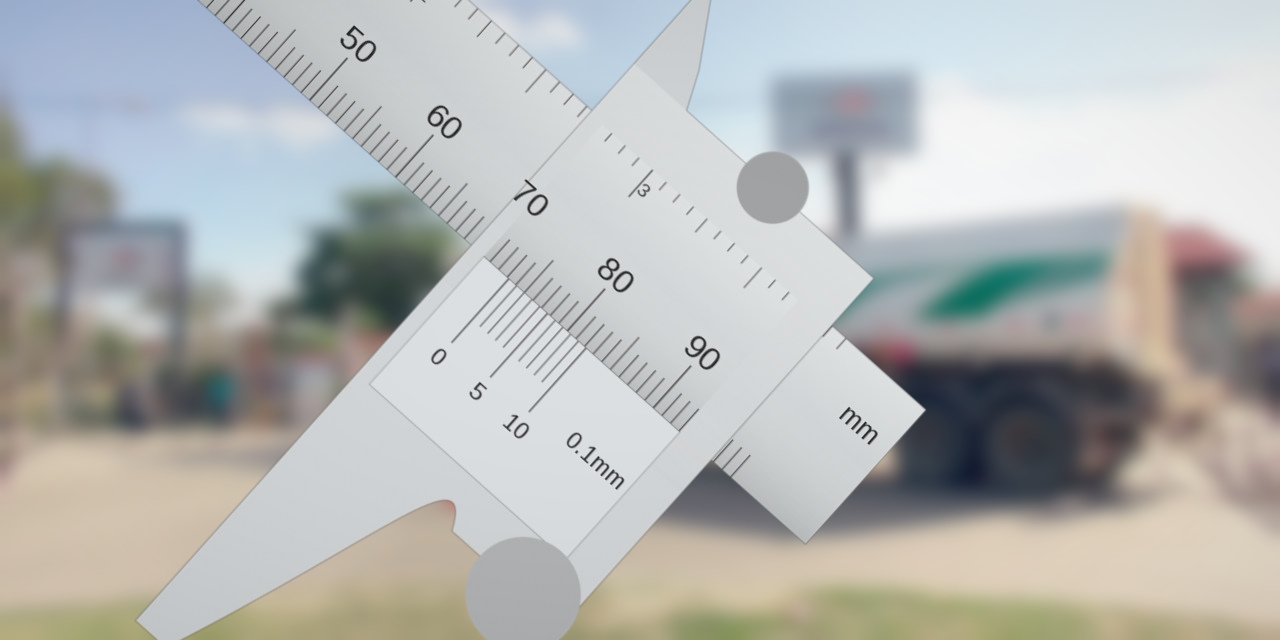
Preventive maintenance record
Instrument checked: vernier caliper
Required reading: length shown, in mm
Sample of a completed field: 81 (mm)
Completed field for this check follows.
73.2 (mm)
